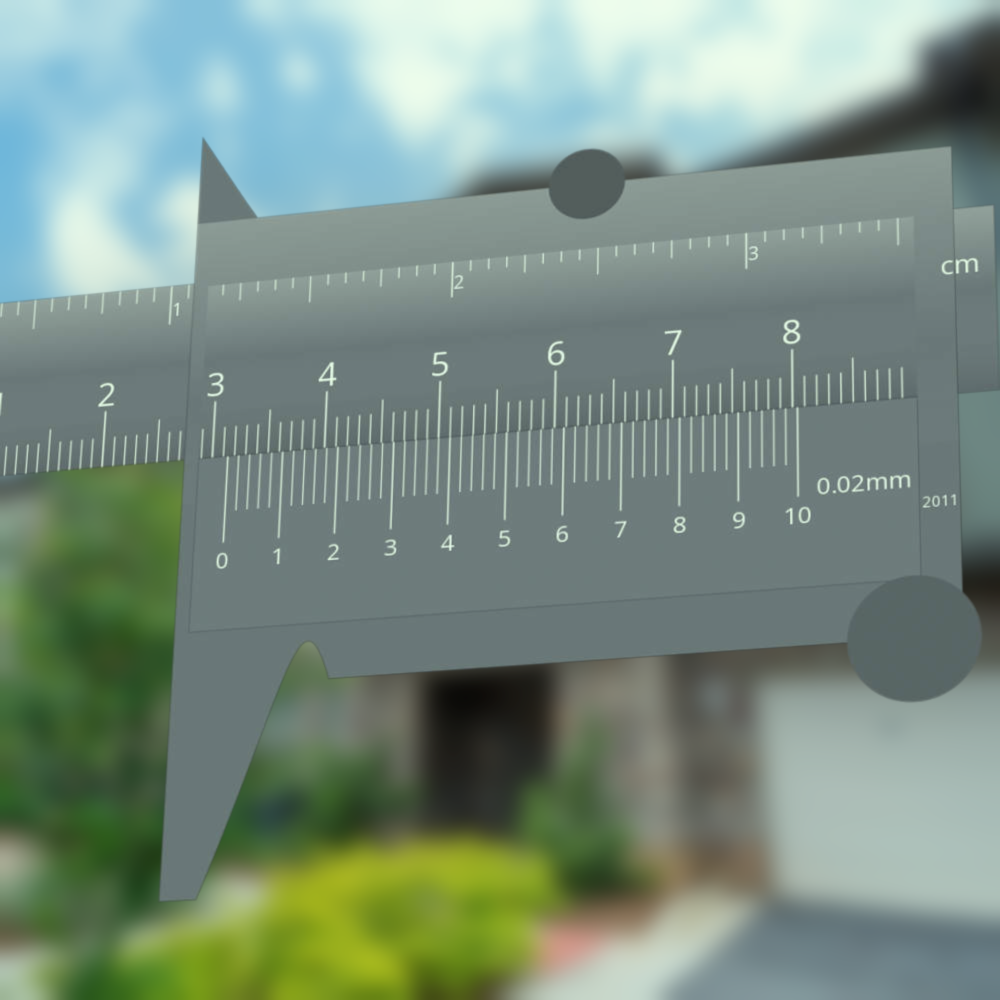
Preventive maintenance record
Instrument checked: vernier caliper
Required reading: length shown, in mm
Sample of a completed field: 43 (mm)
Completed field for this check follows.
31.4 (mm)
